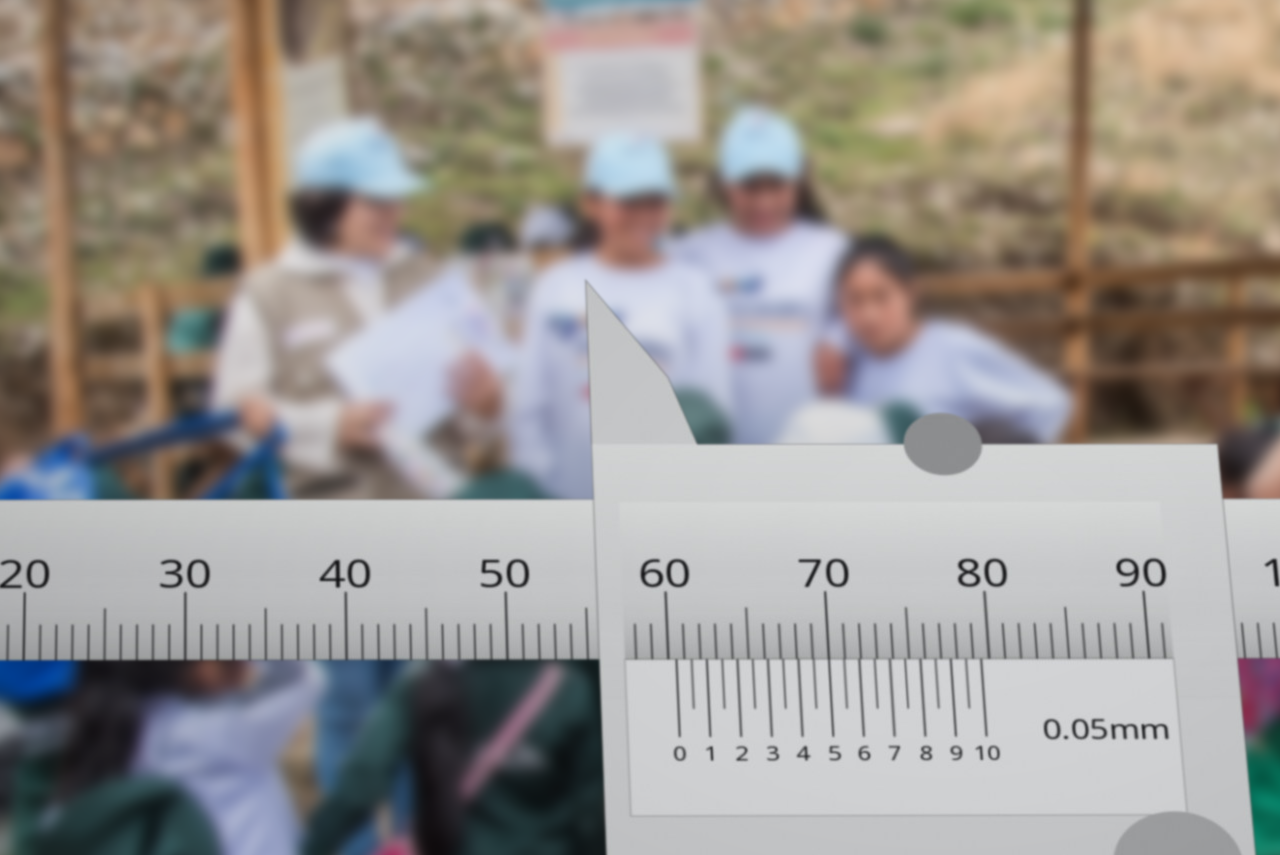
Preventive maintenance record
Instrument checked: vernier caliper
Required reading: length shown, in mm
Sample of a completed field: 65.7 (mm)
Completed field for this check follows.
60.5 (mm)
